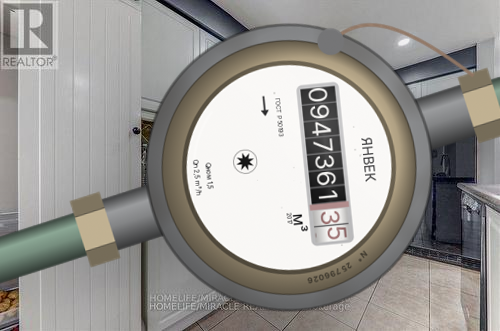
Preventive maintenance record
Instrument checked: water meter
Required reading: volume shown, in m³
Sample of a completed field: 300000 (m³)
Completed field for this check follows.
947361.35 (m³)
